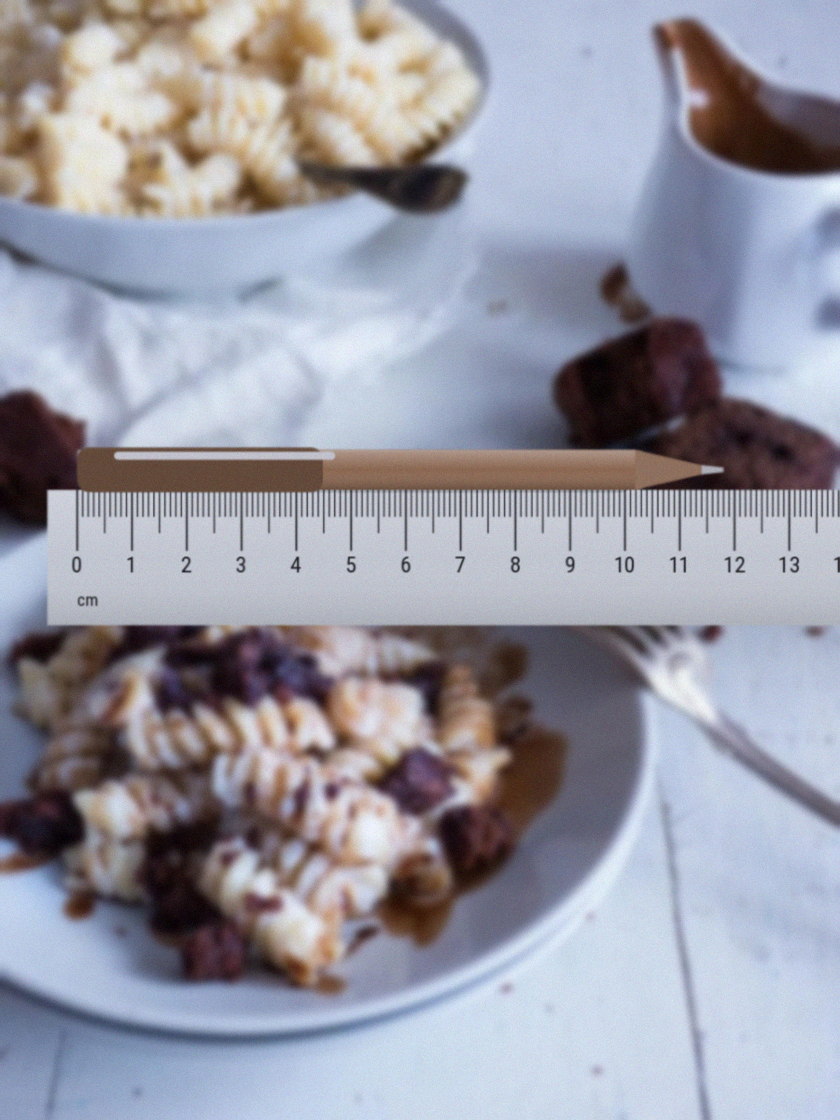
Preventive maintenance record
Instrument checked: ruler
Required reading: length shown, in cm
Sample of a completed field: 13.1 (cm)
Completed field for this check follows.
11.8 (cm)
